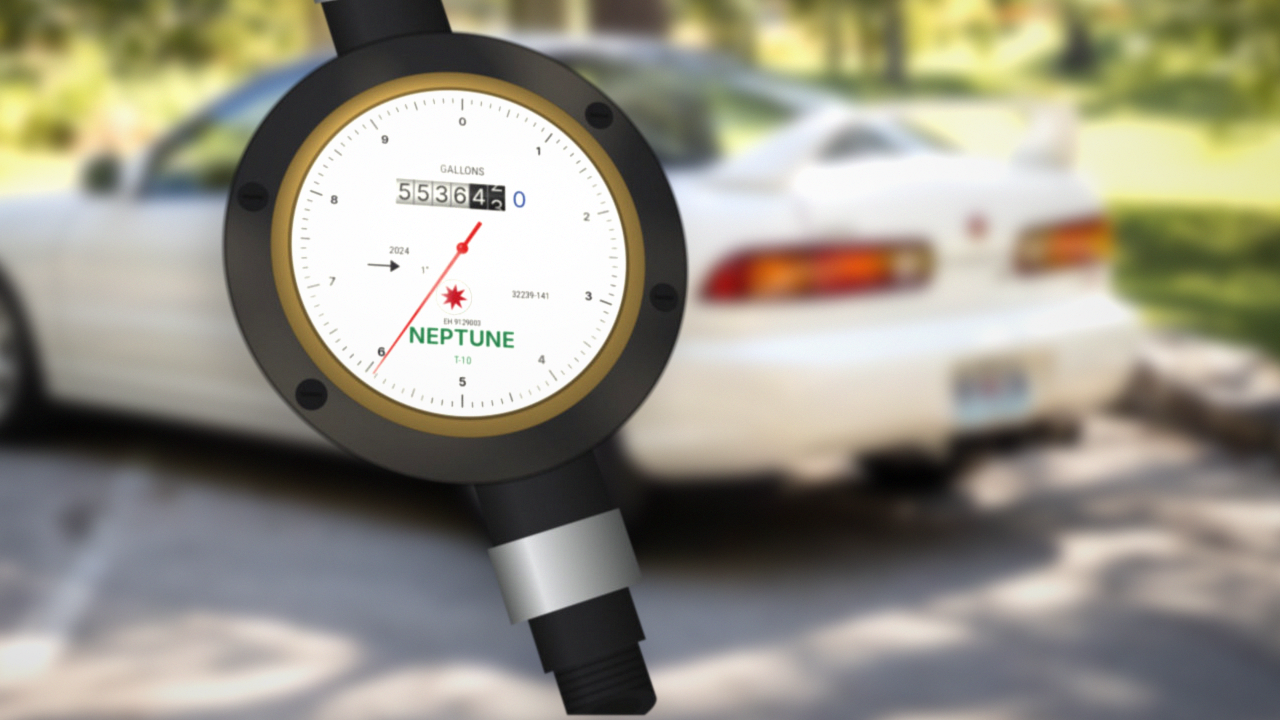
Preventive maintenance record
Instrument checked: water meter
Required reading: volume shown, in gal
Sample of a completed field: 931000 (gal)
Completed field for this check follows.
5536425.9 (gal)
